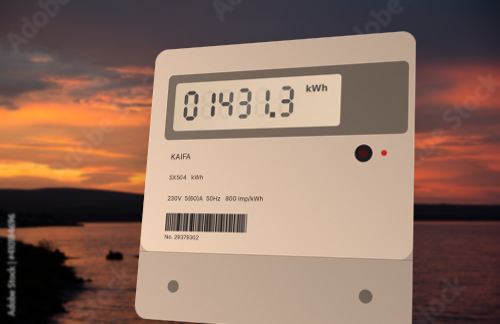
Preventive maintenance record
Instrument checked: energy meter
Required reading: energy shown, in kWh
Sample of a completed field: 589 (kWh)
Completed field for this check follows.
1431.3 (kWh)
